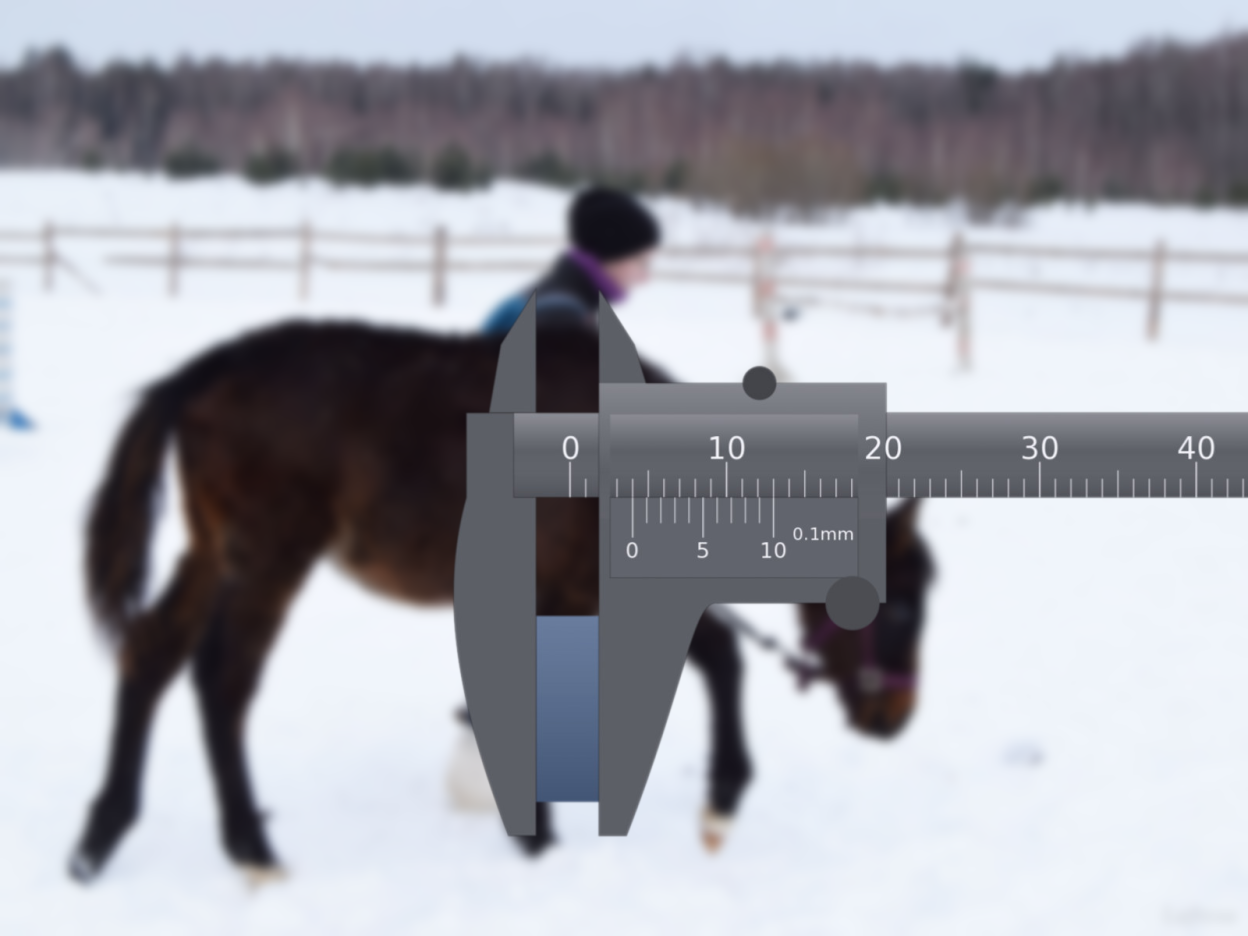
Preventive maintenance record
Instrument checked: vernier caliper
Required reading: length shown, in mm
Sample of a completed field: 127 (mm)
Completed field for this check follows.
4.0 (mm)
